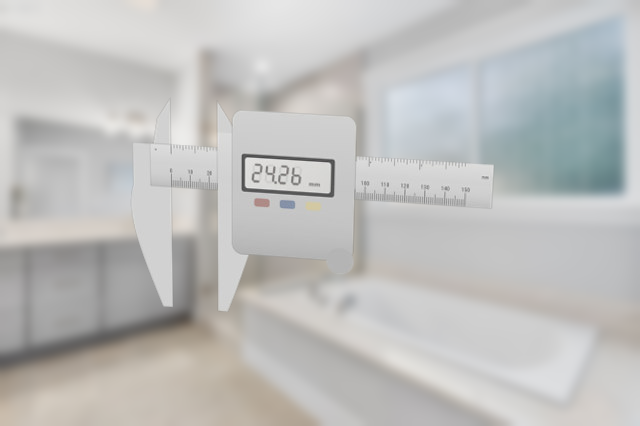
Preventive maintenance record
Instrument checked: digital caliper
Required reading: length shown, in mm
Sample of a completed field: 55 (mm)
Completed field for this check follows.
24.26 (mm)
